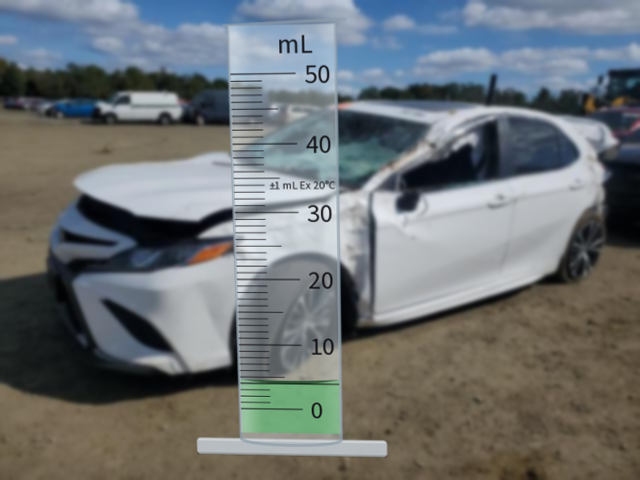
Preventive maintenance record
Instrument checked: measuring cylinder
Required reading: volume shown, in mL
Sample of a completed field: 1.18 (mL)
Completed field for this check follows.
4 (mL)
